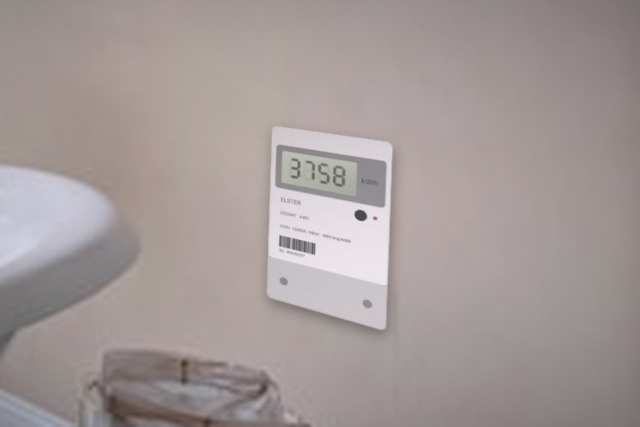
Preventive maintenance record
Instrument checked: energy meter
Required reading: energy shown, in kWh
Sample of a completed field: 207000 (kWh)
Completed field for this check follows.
3758 (kWh)
